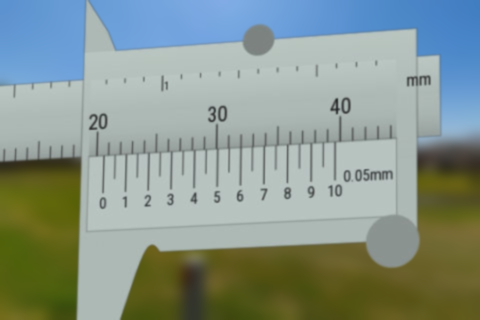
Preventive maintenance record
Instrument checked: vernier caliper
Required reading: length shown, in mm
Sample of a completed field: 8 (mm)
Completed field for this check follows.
20.6 (mm)
